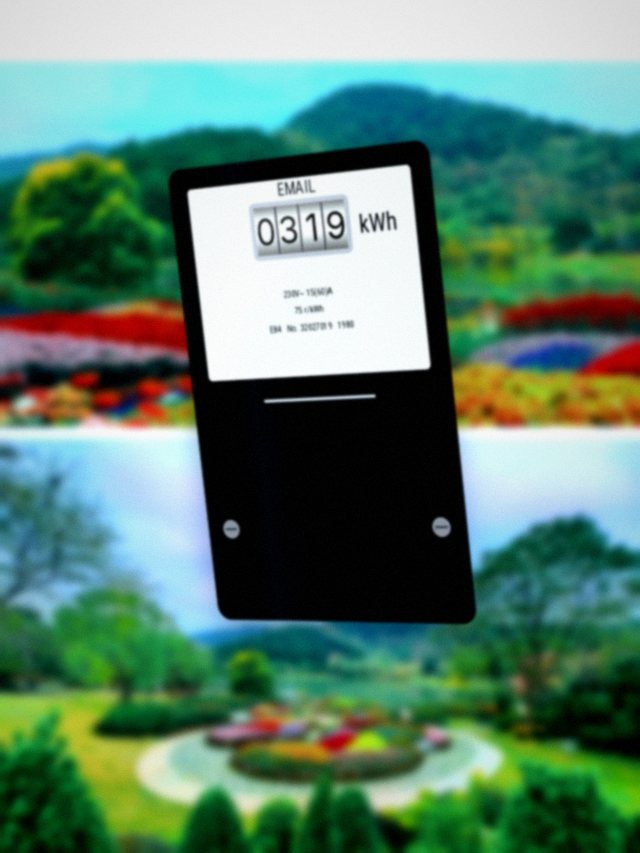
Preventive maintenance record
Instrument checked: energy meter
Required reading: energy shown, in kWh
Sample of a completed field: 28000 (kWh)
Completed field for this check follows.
319 (kWh)
